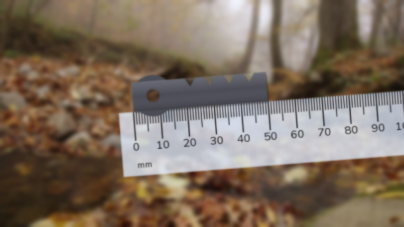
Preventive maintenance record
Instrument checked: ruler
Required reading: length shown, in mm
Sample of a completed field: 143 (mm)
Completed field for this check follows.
50 (mm)
